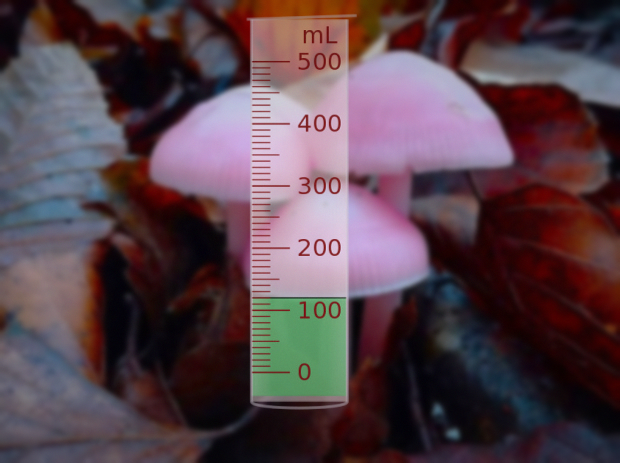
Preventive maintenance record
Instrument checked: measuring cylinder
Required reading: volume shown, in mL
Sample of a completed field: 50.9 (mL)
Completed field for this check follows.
120 (mL)
